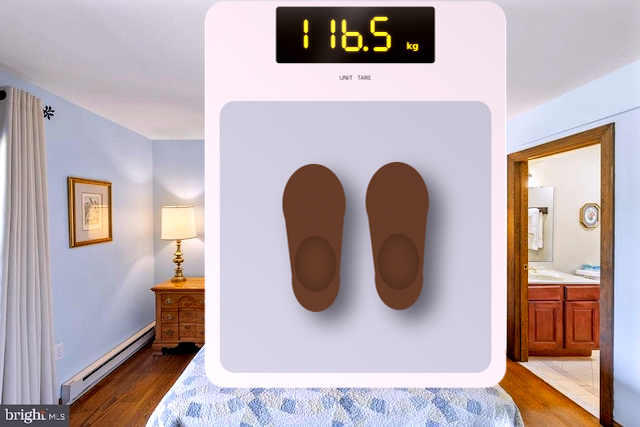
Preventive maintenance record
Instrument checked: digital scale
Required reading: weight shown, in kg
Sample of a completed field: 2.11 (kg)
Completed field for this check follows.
116.5 (kg)
